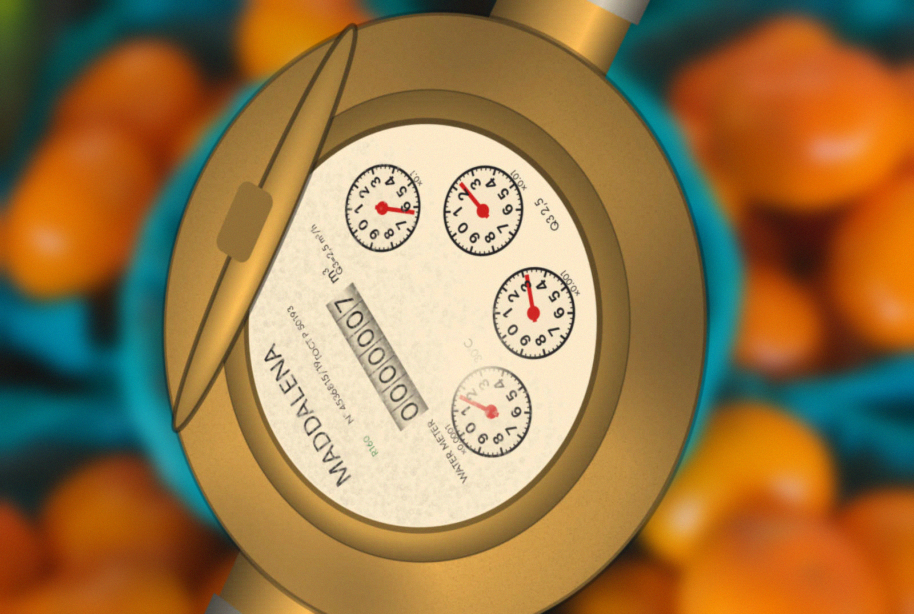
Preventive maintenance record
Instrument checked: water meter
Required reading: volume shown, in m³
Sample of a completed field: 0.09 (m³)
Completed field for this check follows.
7.6231 (m³)
